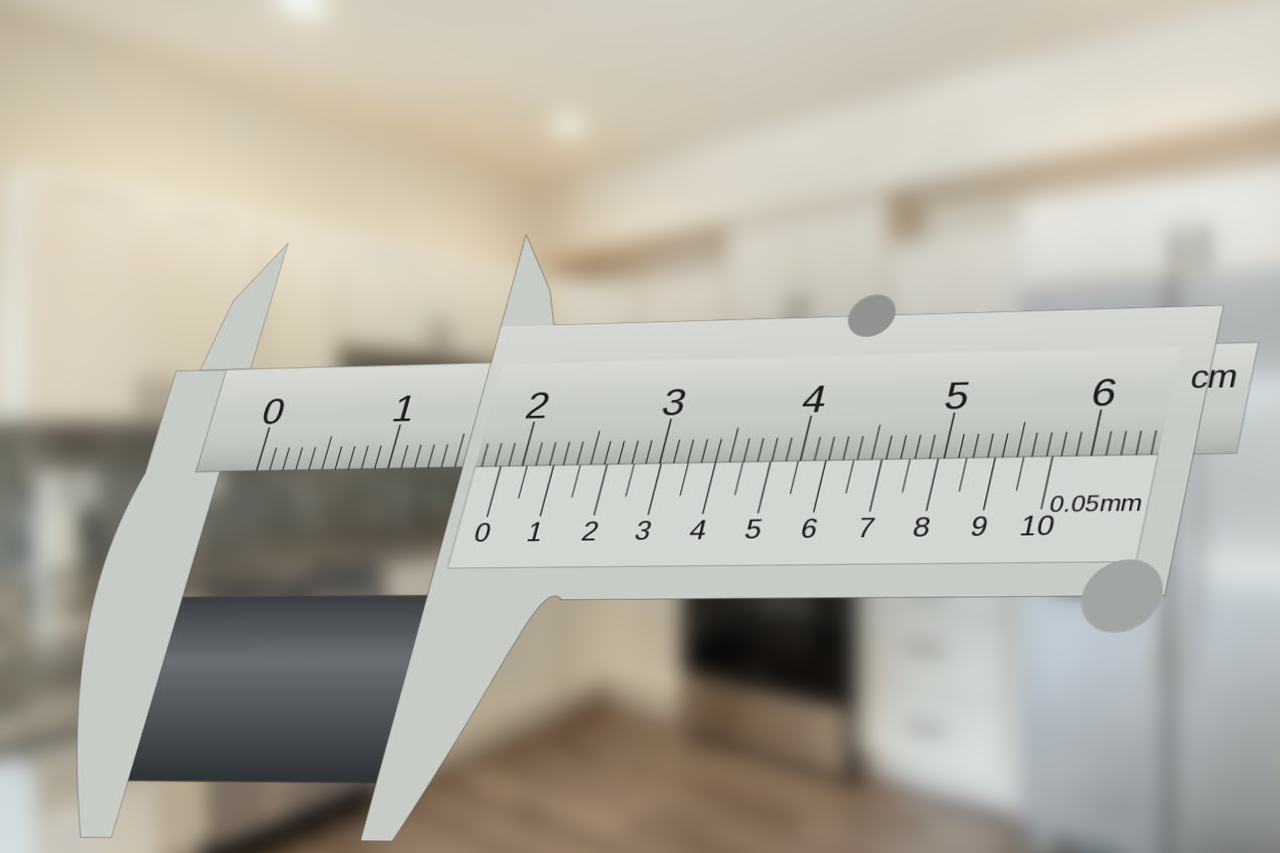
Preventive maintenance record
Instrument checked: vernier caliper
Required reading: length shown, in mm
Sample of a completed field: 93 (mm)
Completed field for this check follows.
18.4 (mm)
